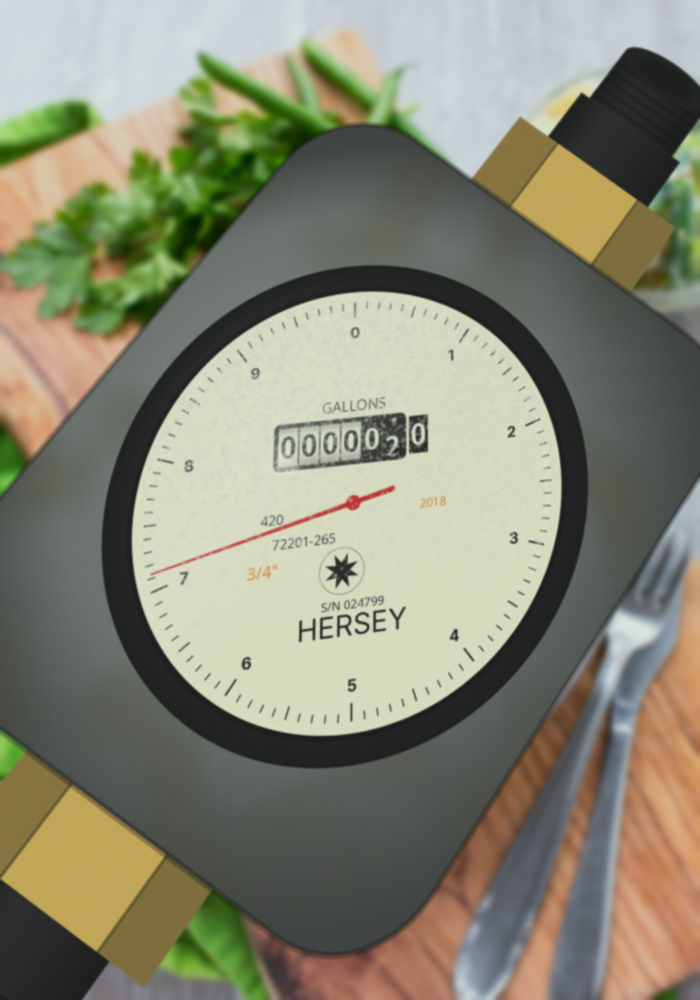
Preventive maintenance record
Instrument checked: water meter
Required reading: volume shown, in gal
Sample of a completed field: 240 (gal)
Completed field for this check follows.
17.1 (gal)
